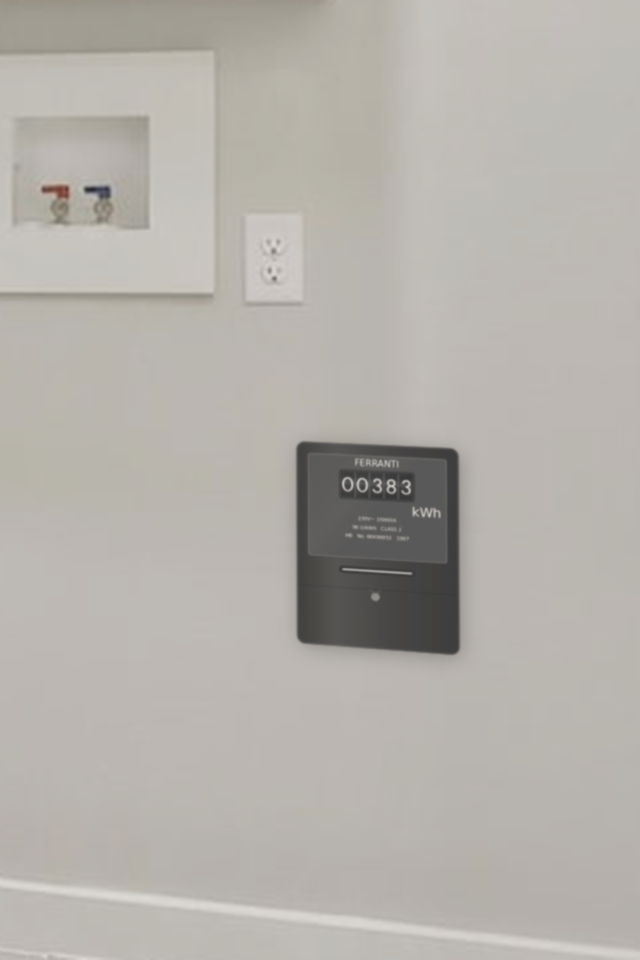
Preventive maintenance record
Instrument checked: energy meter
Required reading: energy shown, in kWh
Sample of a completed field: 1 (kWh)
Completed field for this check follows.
383 (kWh)
